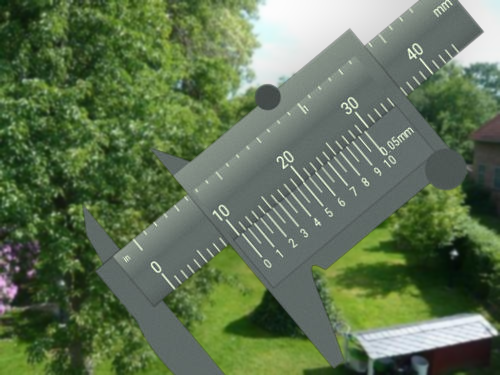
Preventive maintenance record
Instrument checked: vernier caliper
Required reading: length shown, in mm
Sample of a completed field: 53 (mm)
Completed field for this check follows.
10.4 (mm)
